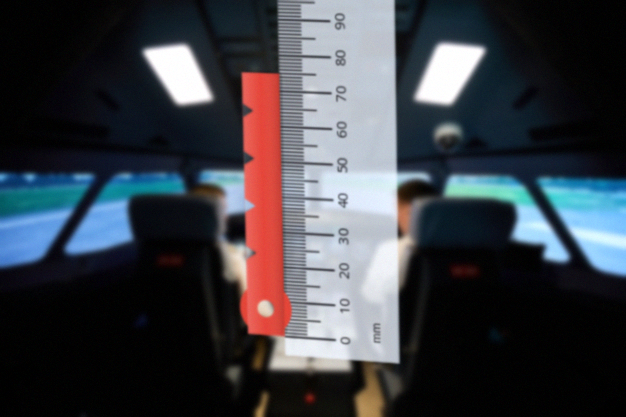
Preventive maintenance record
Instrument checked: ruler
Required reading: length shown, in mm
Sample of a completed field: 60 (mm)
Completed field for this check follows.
75 (mm)
